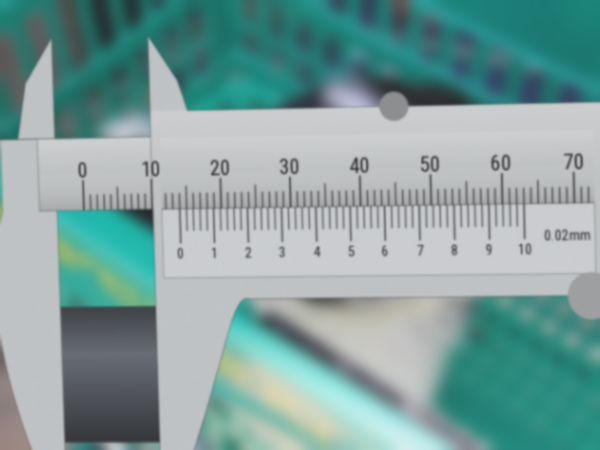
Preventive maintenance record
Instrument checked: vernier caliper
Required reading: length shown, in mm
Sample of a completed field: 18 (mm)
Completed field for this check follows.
14.0 (mm)
